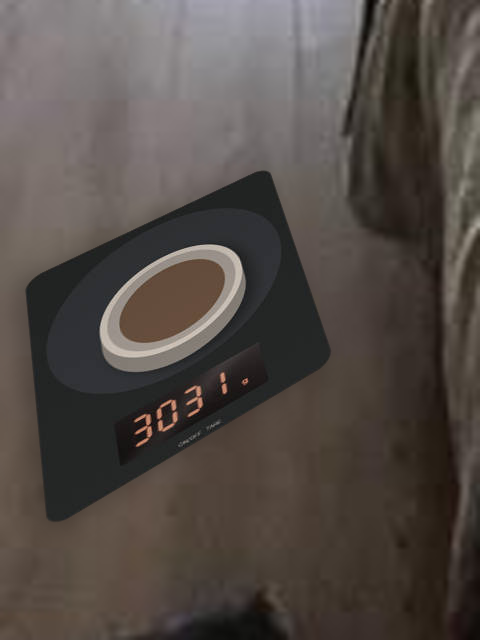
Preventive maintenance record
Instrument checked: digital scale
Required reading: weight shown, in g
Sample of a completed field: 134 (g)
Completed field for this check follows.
3031 (g)
